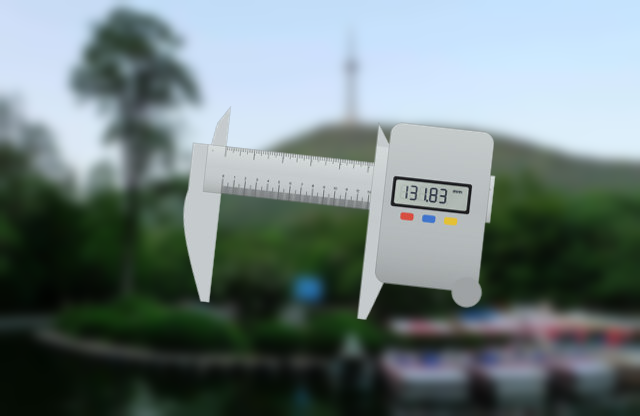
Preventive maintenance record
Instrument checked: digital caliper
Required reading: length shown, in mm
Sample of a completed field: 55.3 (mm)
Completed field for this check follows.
131.83 (mm)
